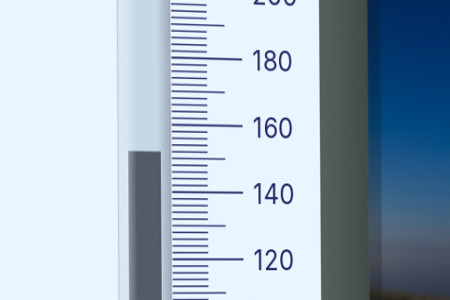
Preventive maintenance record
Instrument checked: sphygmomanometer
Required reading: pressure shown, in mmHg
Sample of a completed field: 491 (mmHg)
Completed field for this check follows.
152 (mmHg)
